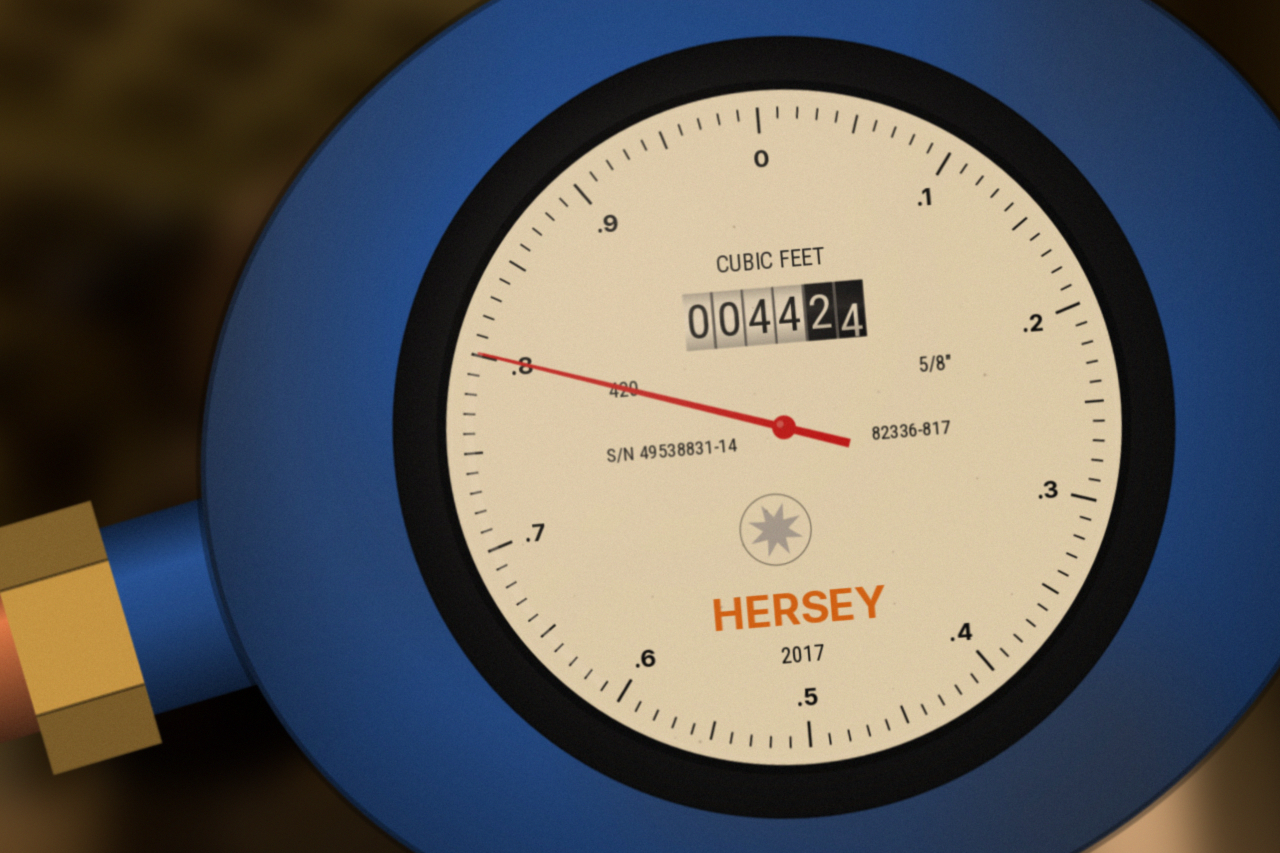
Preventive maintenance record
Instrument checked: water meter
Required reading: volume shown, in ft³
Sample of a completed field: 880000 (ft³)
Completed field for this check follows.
4423.80 (ft³)
